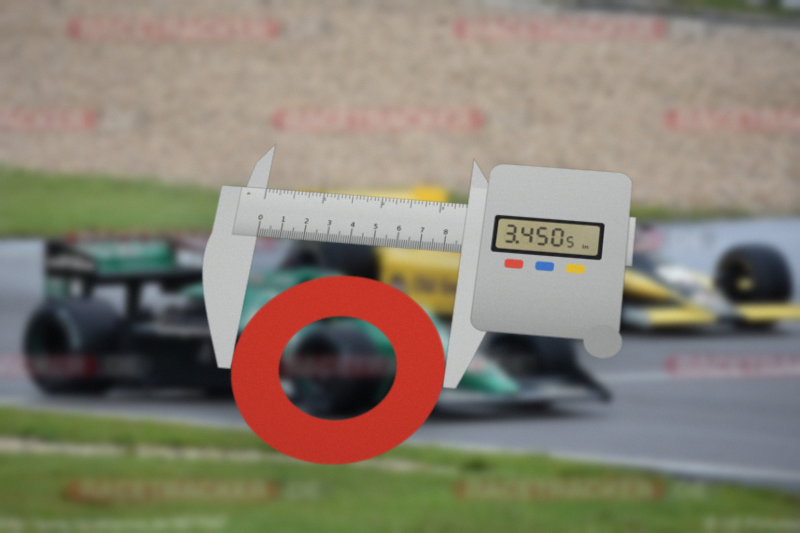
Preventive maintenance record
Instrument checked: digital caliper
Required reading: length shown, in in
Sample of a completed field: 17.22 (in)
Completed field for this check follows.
3.4505 (in)
